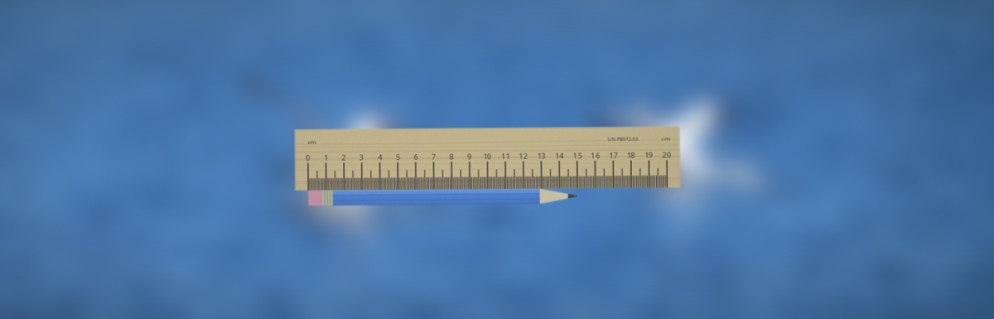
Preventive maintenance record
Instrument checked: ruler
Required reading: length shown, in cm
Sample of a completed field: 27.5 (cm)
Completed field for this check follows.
15 (cm)
